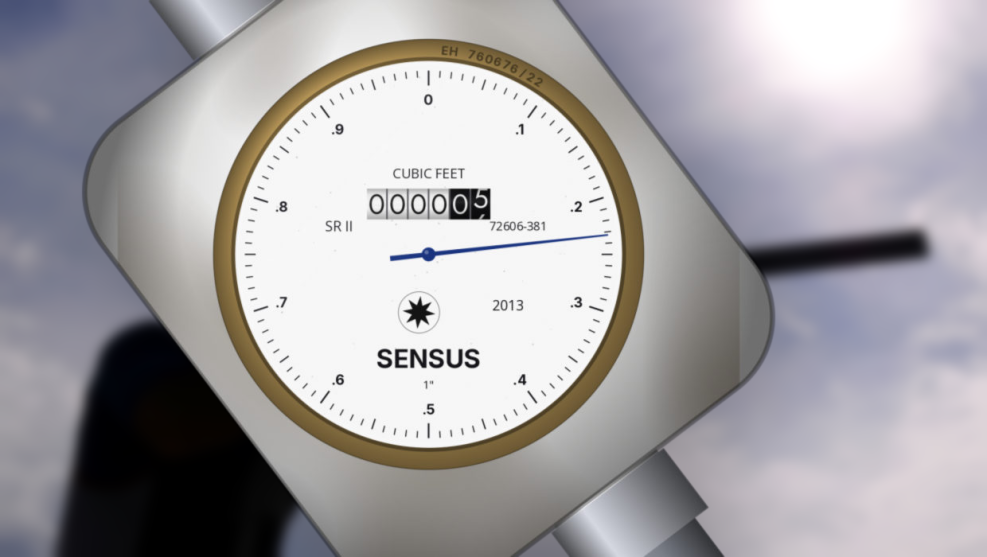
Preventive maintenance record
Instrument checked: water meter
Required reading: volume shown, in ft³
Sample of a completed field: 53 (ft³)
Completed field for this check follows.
5.23 (ft³)
